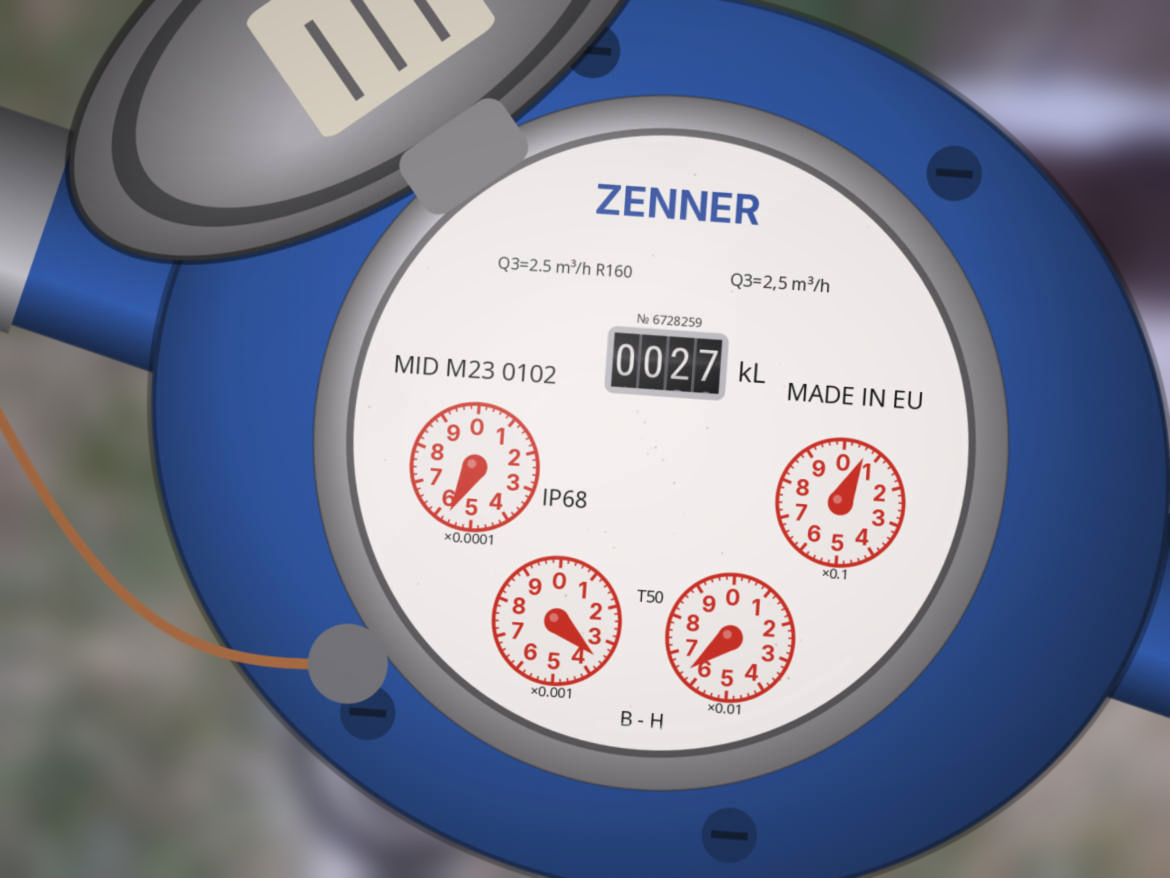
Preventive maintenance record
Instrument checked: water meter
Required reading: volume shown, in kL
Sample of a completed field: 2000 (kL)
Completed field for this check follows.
27.0635 (kL)
